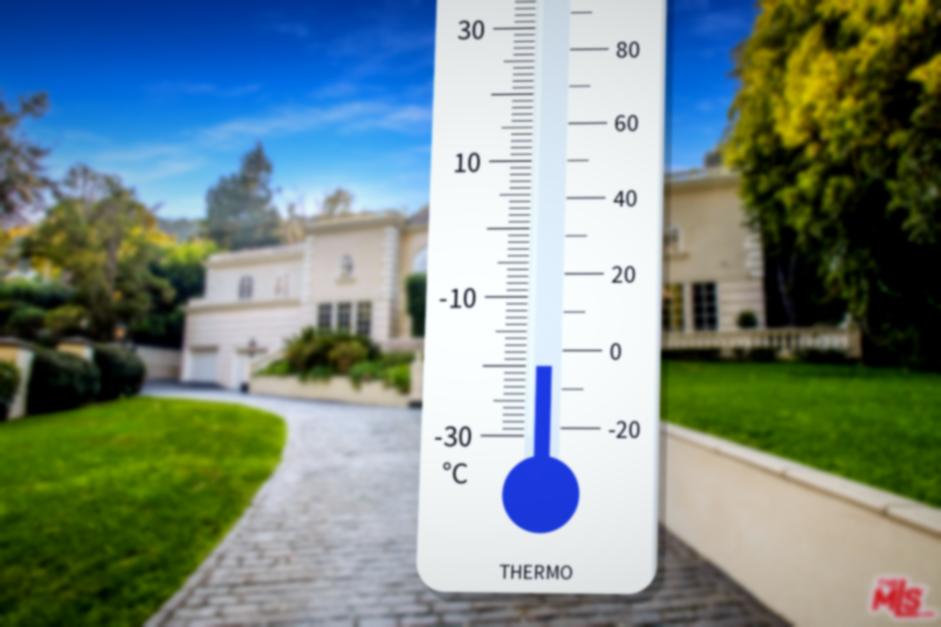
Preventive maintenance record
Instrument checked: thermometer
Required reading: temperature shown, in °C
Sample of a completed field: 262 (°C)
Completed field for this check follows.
-20 (°C)
